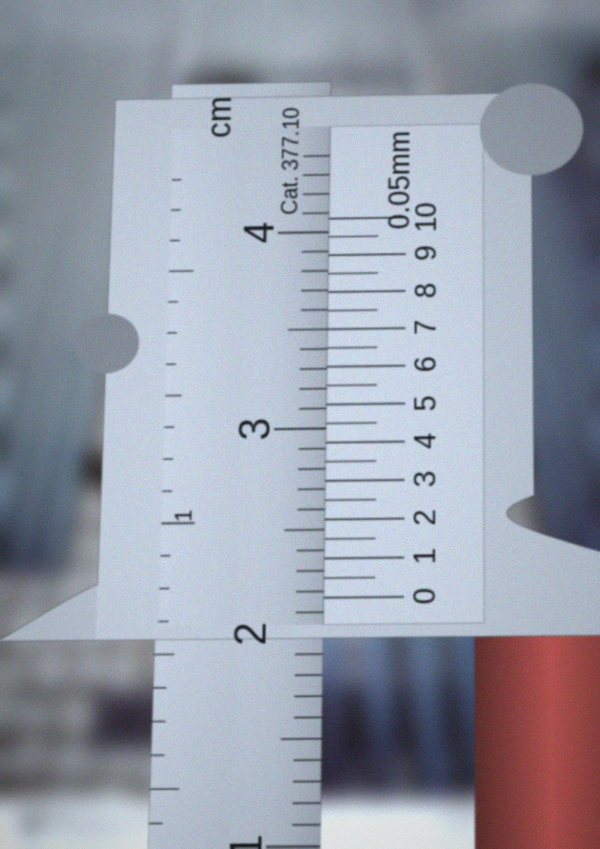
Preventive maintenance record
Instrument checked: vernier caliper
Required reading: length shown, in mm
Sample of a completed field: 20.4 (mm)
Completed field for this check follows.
21.7 (mm)
